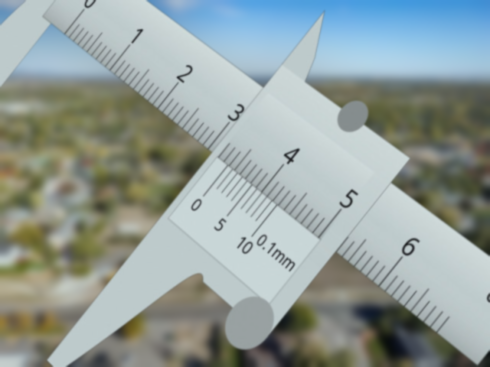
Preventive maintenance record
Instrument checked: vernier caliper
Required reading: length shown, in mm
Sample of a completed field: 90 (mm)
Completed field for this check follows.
33.8 (mm)
